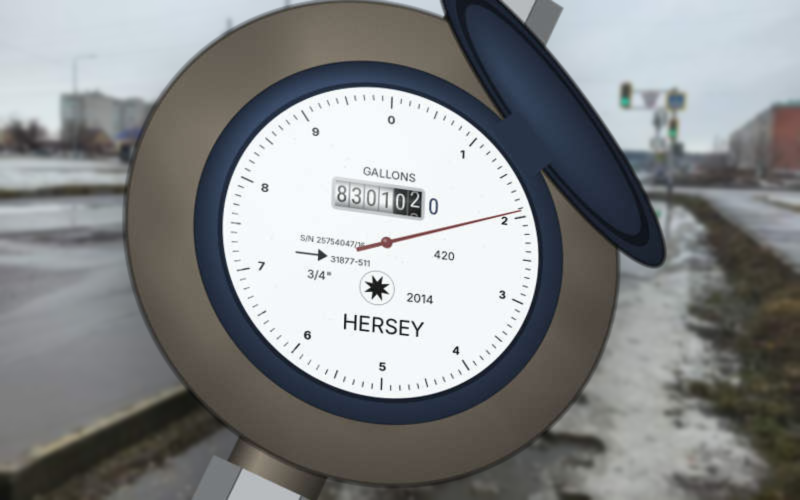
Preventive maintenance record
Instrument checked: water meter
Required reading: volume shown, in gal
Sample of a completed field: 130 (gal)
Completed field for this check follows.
8301021.9 (gal)
